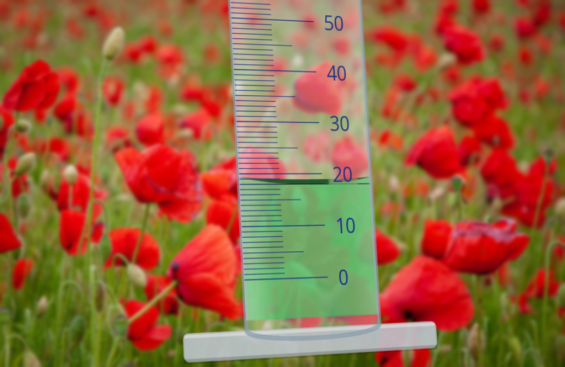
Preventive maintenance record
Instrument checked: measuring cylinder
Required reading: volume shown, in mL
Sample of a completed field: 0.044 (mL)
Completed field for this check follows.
18 (mL)
